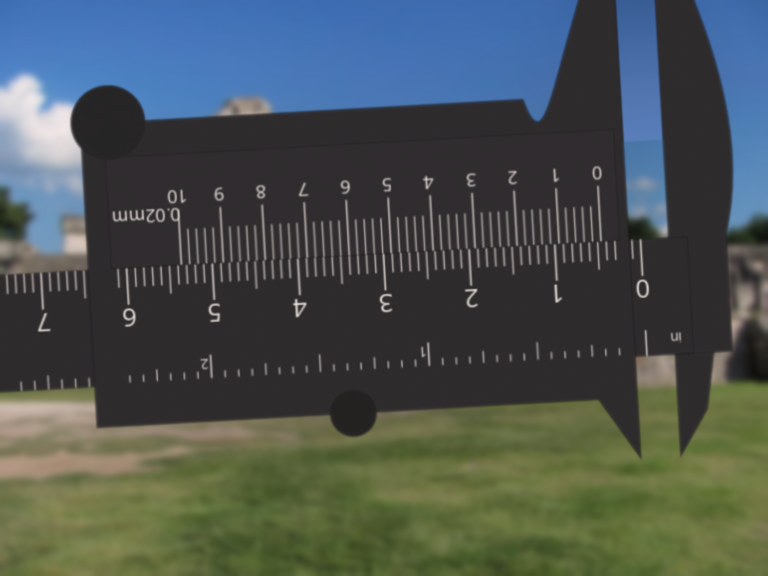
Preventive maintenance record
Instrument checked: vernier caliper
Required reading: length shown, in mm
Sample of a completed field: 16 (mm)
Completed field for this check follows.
4.6 (mm)
